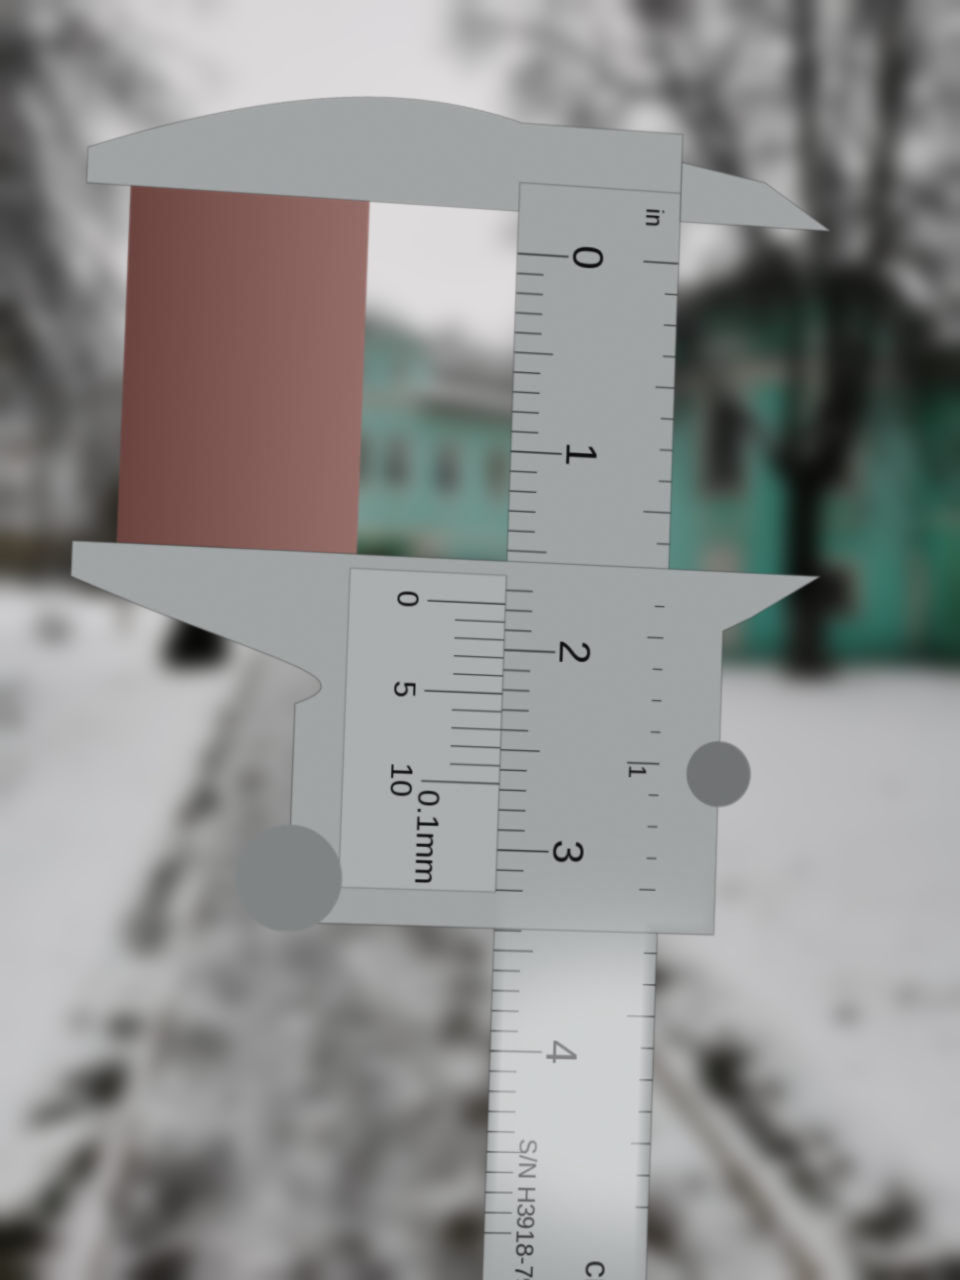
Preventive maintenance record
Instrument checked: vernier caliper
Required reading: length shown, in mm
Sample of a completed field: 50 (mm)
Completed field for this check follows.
17.7 (mm)
